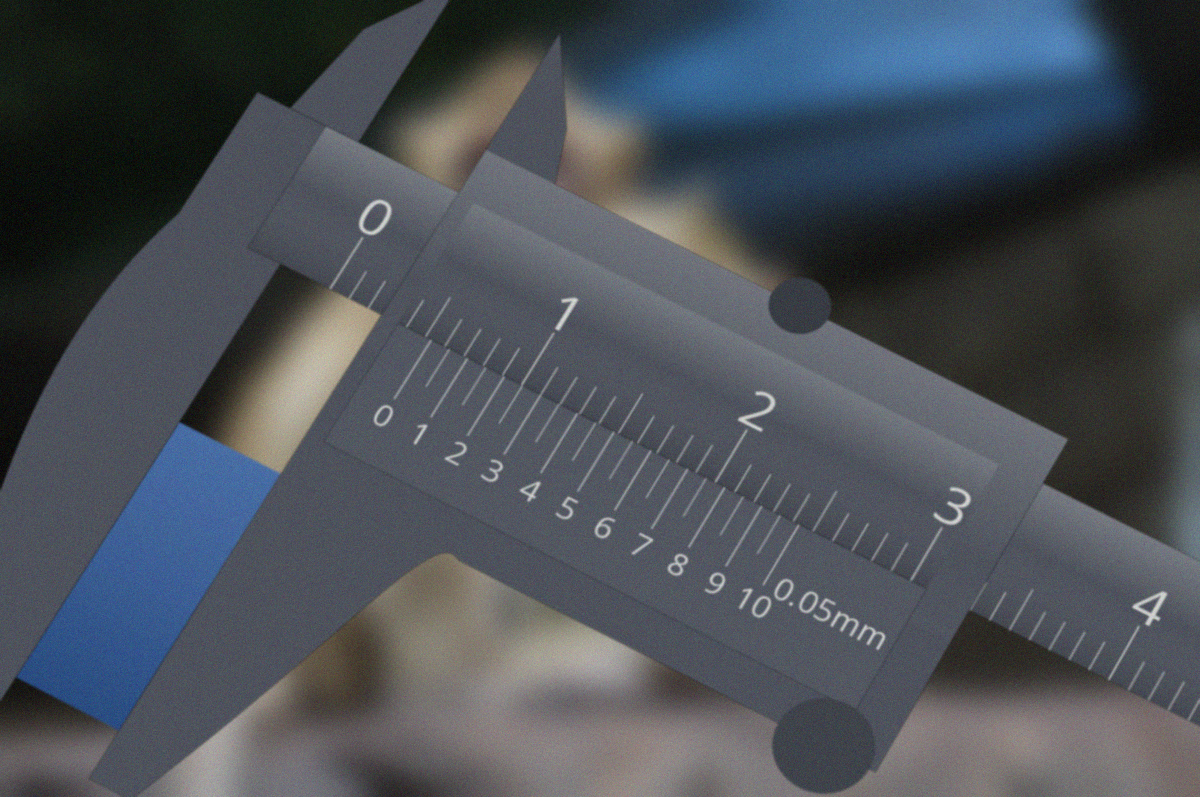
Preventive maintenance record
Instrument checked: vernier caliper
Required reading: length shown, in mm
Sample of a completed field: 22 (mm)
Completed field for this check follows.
5.3 (mm)
